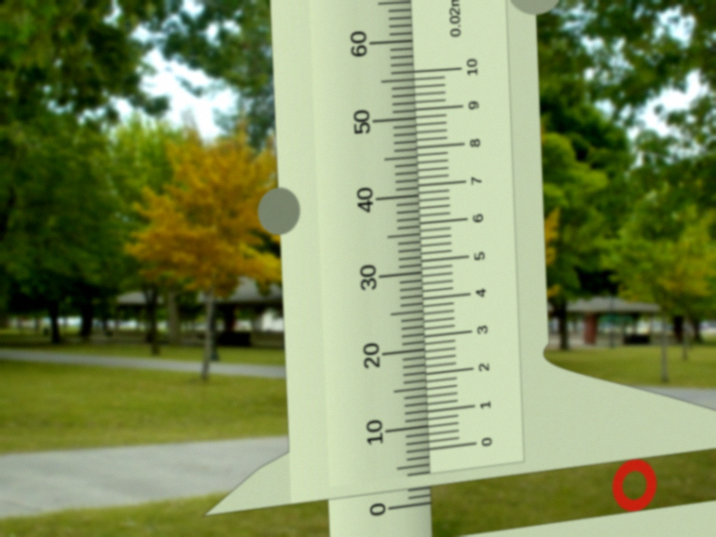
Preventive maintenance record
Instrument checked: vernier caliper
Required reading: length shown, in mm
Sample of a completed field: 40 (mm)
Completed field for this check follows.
7.0 (mm)
